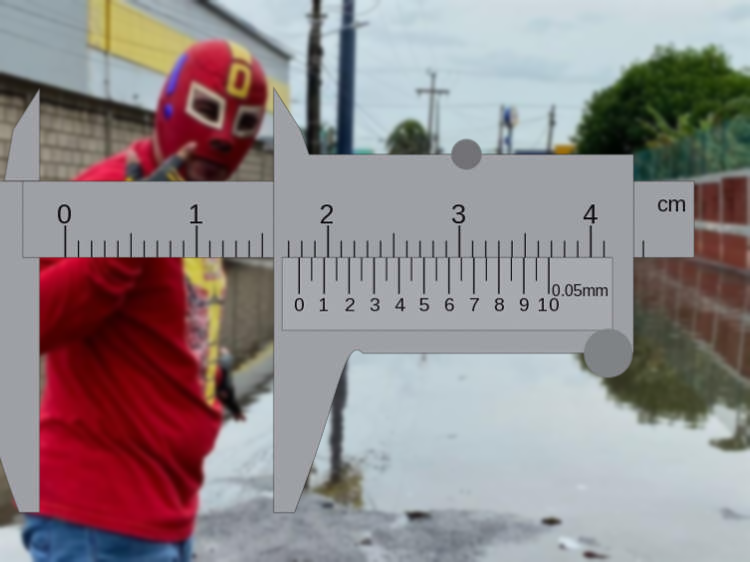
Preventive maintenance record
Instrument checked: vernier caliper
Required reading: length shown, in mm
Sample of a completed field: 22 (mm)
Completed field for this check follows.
17.8 (mm)
